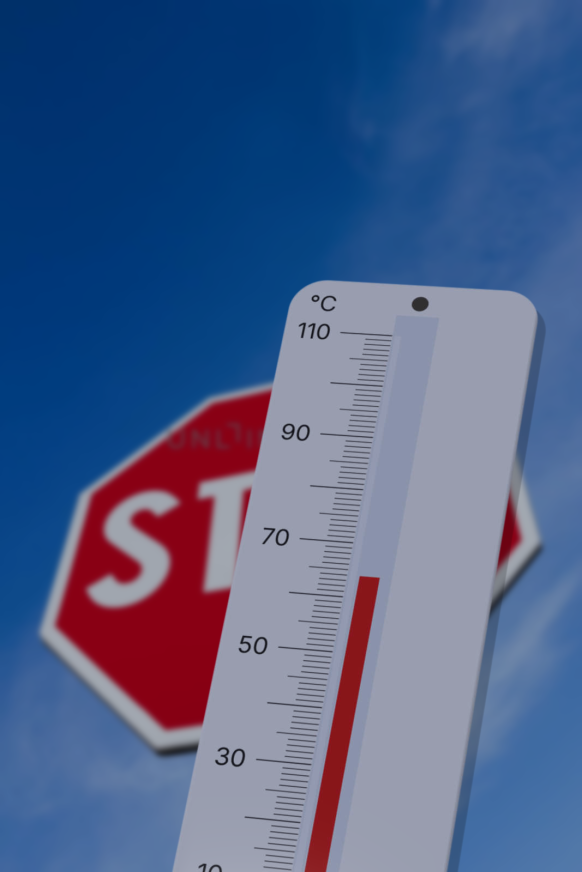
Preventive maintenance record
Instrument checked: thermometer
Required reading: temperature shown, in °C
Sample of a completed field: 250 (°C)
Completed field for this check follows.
64 (°C)
